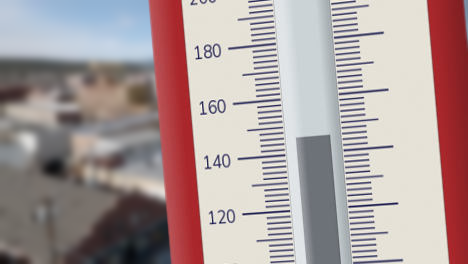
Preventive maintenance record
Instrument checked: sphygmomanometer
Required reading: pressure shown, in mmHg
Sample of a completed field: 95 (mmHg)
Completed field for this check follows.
146 (mmHg)
